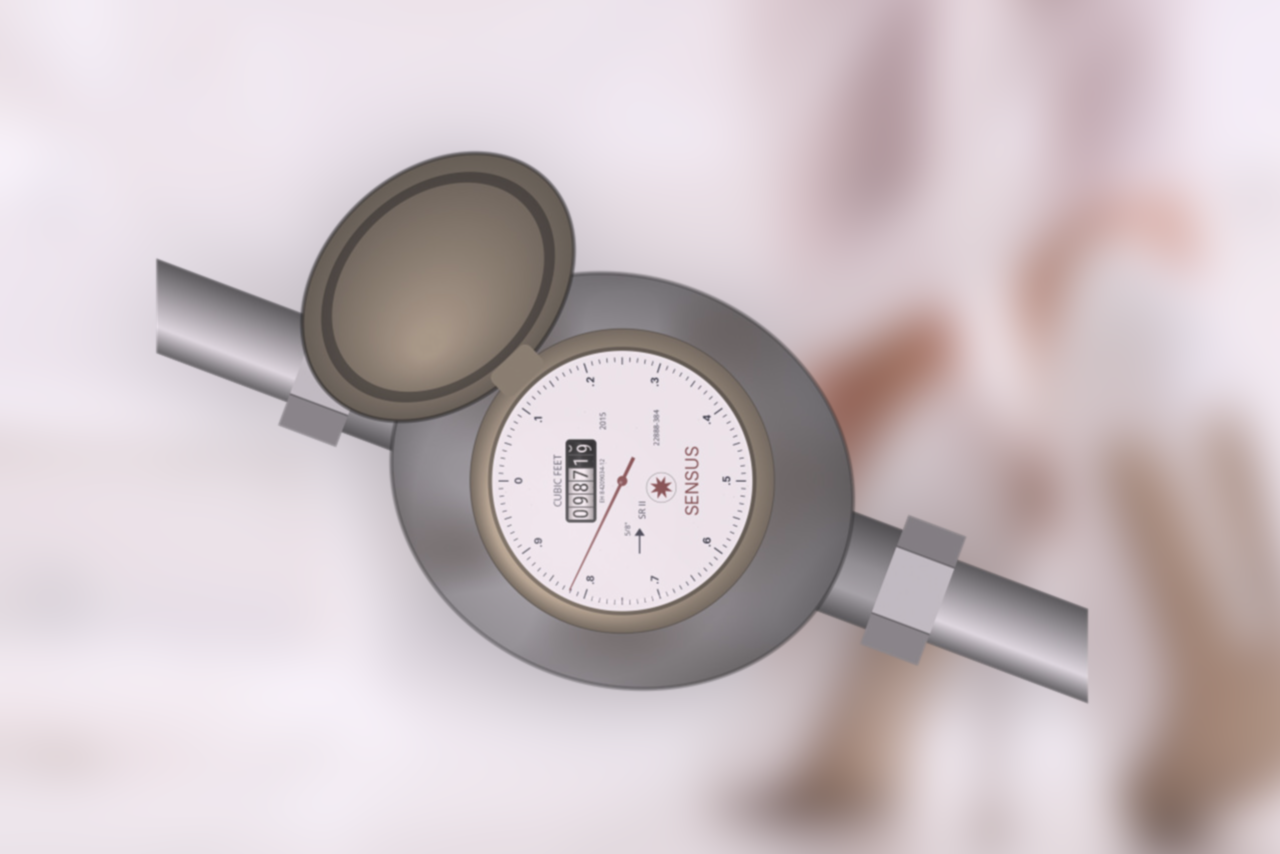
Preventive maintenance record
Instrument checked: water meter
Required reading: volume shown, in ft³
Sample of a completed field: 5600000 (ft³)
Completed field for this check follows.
98718.82 (ft³)
